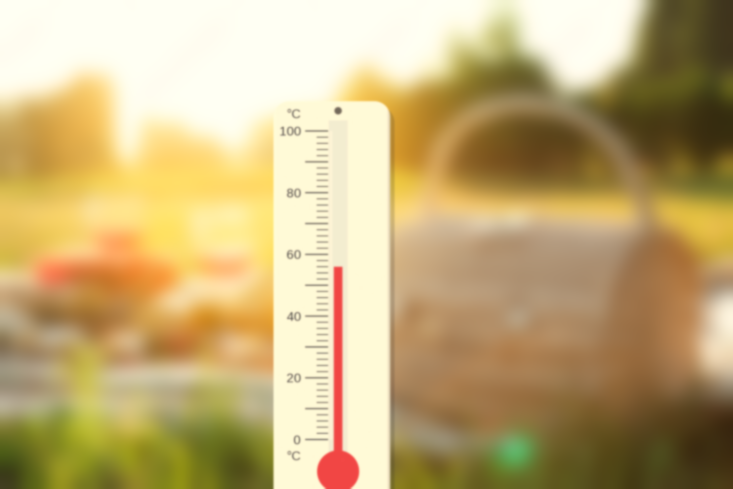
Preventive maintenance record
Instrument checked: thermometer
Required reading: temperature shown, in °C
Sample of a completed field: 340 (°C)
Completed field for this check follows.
56 (°C)
